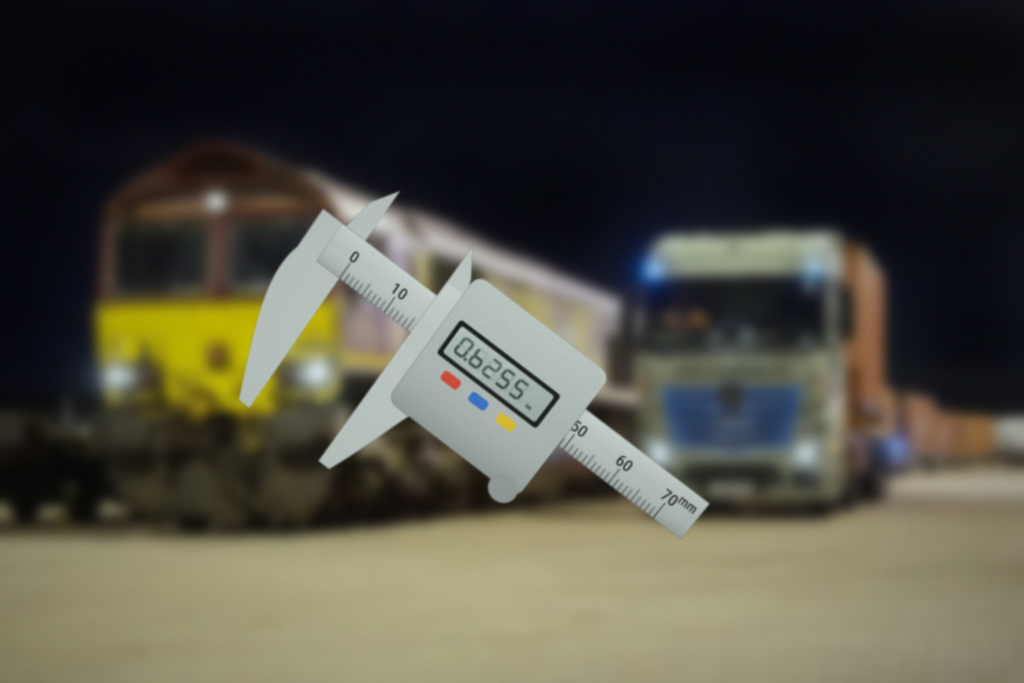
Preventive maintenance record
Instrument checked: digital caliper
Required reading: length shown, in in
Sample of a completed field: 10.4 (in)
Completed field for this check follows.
0.6255 (in)
